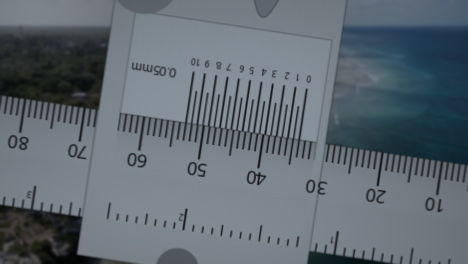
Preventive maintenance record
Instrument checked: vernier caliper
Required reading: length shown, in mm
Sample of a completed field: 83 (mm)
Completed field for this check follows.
34.0 (mm)
